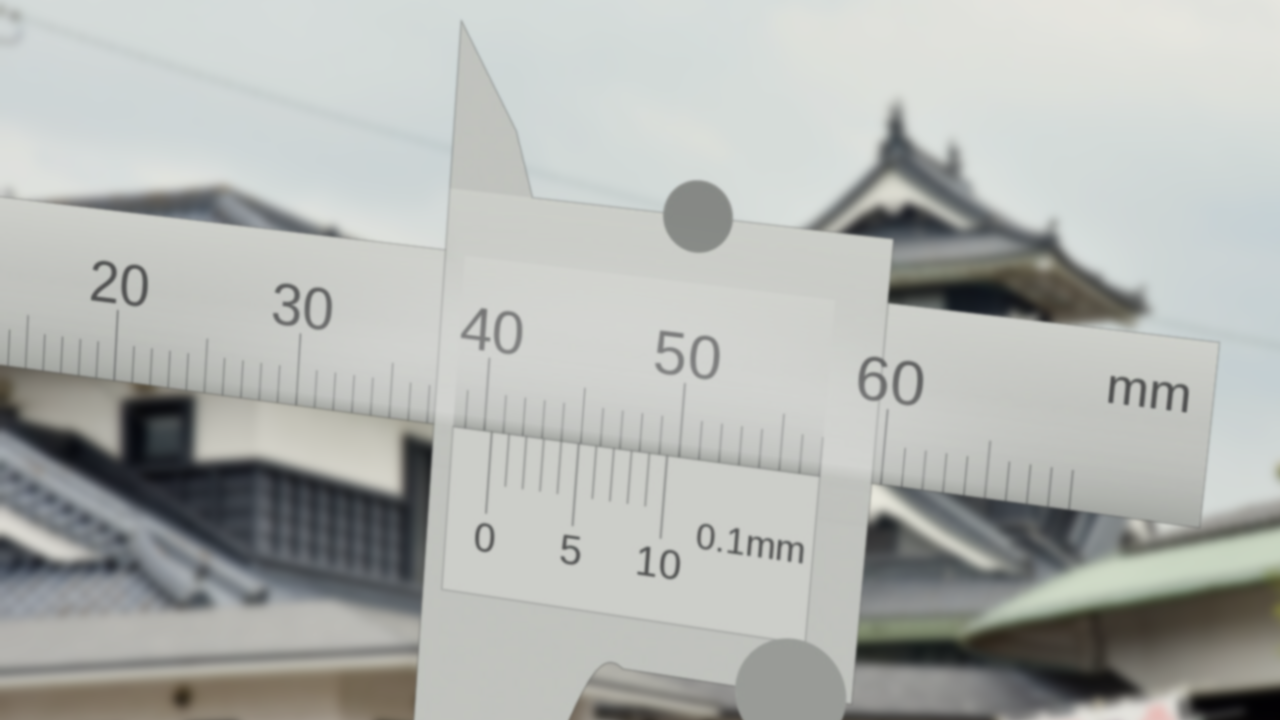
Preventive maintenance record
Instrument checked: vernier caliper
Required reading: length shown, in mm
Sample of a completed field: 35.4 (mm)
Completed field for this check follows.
40.4 (mm)
